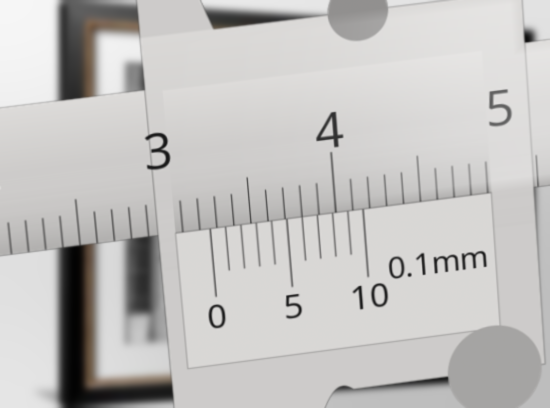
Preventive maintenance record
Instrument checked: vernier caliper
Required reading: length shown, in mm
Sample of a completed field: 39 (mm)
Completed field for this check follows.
32.6 (mm)
